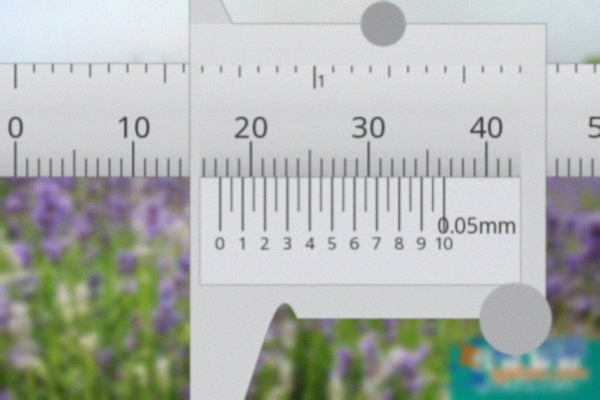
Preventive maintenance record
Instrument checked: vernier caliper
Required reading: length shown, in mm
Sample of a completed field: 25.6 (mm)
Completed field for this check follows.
17.4 (mm)
